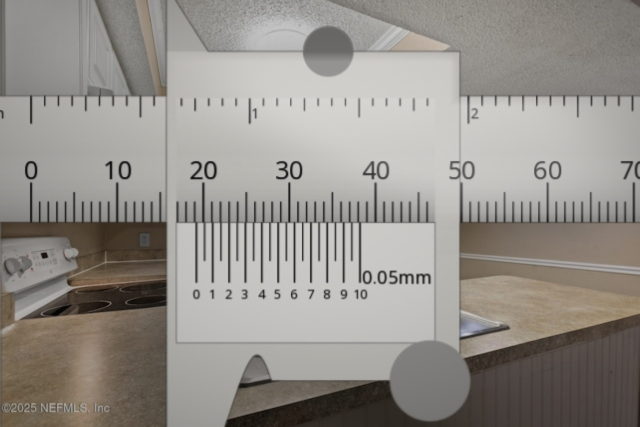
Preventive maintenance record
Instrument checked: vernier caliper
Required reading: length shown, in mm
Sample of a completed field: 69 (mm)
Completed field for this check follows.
19.2 (mm)
